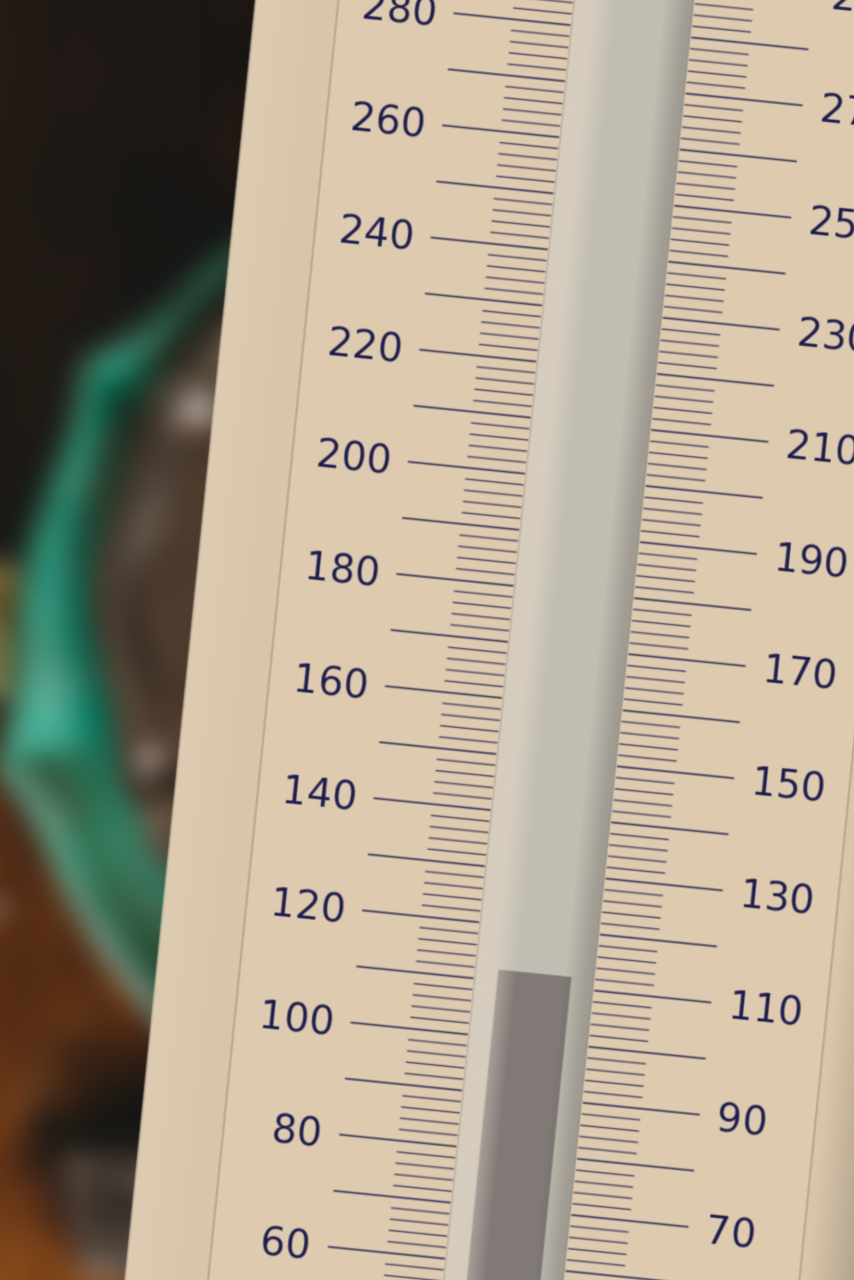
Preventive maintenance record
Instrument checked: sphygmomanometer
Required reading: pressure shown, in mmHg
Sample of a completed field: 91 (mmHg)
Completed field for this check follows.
112 (mmHg)
